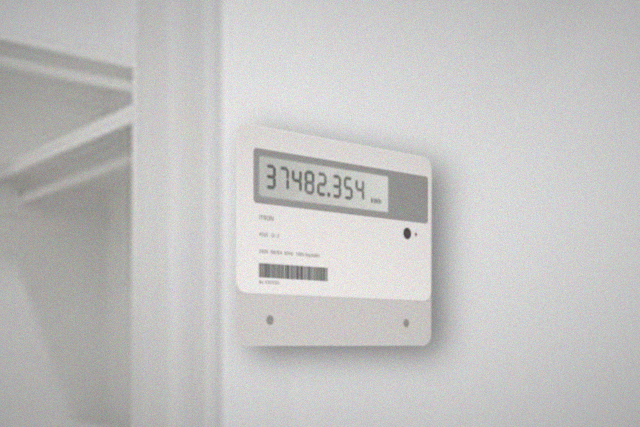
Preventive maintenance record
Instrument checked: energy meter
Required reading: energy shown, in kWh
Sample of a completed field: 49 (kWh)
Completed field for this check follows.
37482.354 (kWh)
